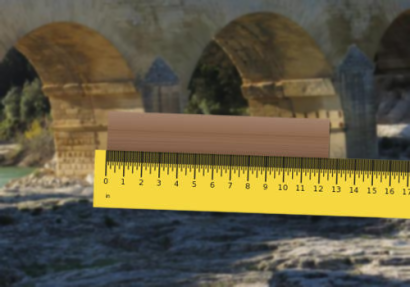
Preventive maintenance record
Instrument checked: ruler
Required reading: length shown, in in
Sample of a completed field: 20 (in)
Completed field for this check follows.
12.5 (in)
